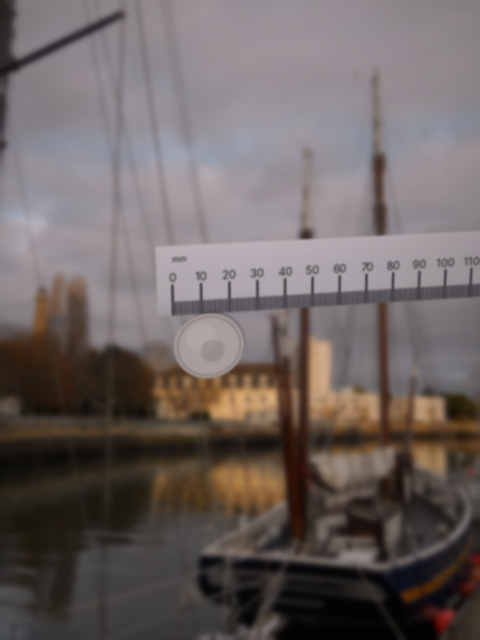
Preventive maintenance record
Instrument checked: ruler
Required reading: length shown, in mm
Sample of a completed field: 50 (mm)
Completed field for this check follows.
25 (mm)
